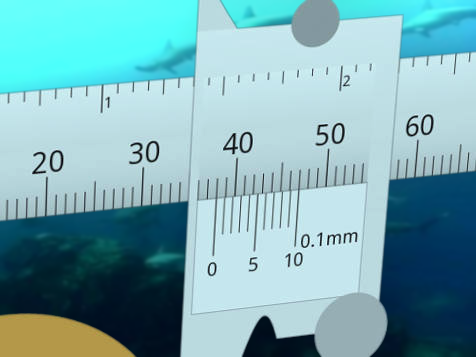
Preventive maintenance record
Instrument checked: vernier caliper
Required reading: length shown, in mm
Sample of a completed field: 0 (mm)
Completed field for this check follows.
38.0 (mm)
